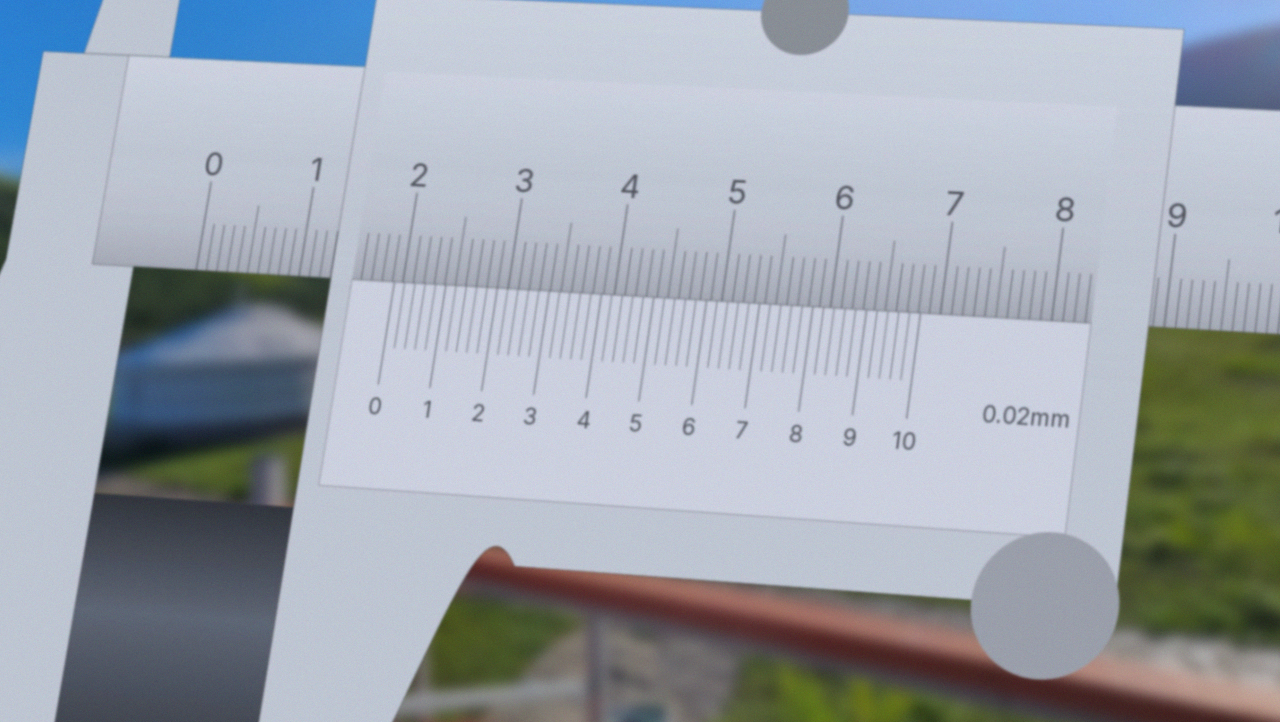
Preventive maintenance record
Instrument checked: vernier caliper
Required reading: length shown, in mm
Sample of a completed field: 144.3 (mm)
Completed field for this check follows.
19.2 (mm)
